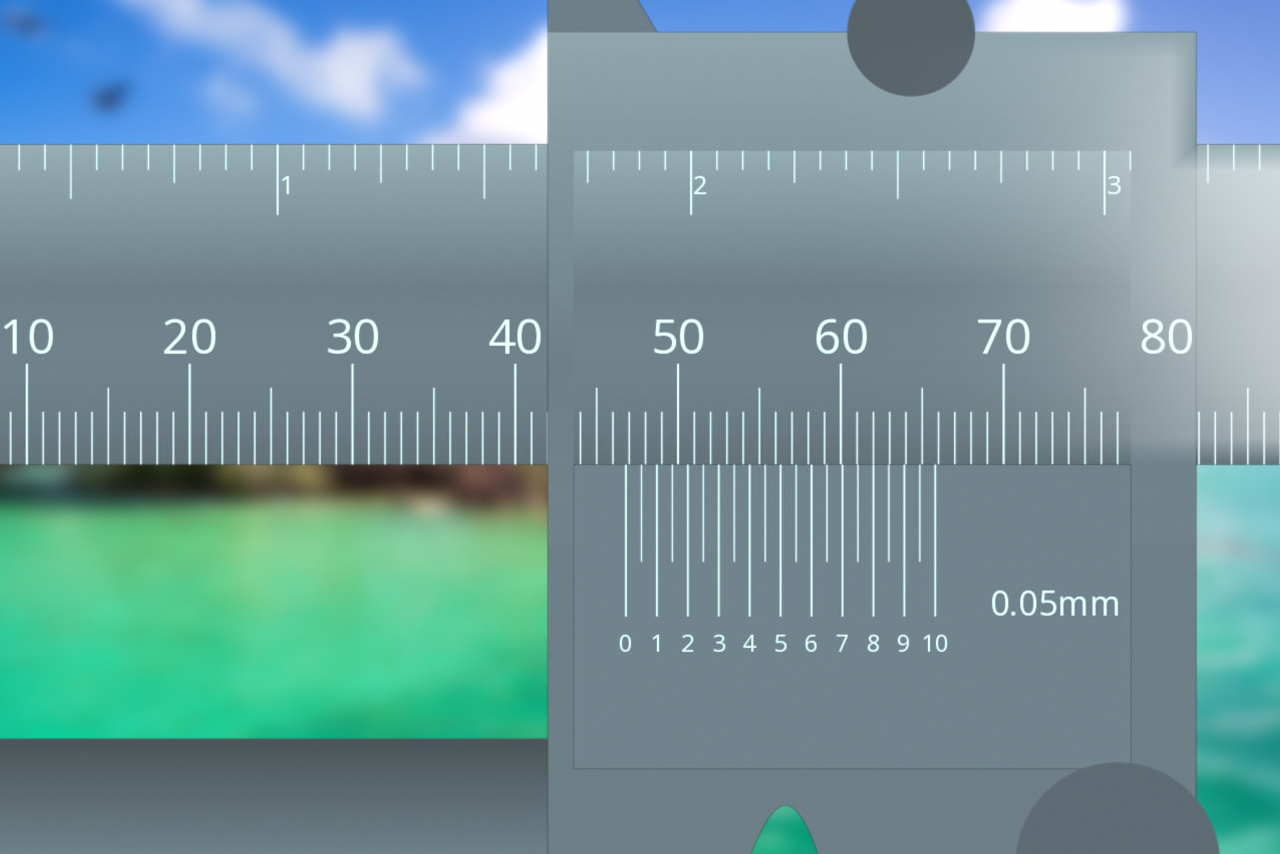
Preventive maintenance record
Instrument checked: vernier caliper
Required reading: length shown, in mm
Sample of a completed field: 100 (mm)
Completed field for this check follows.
46.8 (mm)
